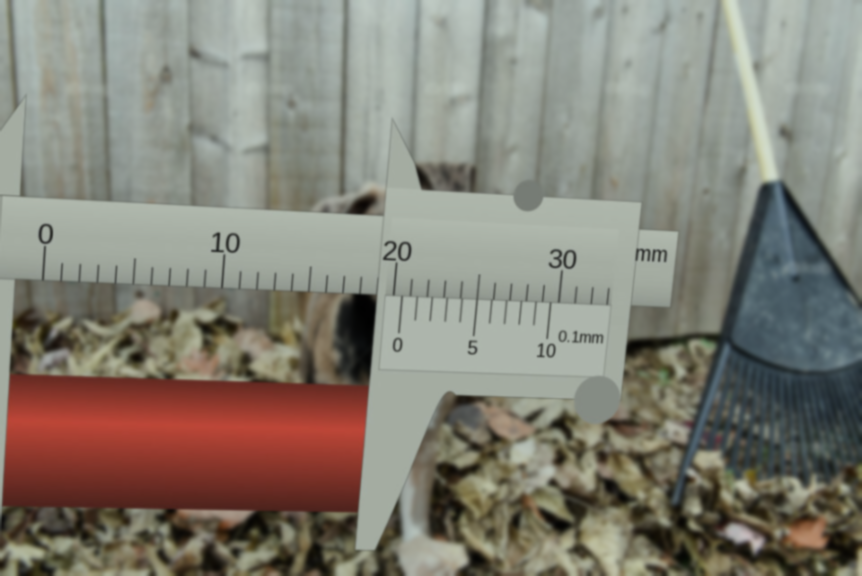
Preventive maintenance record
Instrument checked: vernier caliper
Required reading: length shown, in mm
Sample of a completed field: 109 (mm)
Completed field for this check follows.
20.5 (mm)
